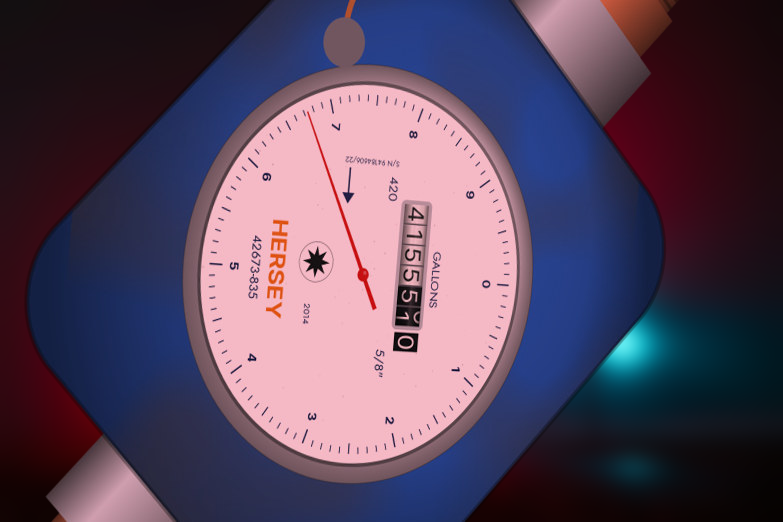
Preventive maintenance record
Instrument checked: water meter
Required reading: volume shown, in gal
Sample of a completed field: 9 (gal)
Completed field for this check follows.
4155506.7 (gal)
